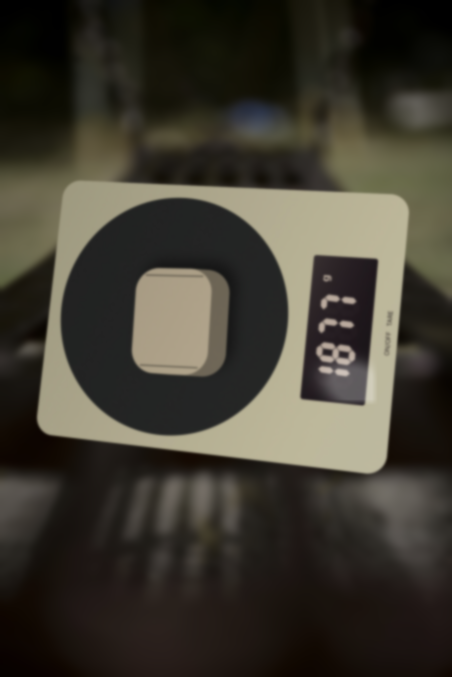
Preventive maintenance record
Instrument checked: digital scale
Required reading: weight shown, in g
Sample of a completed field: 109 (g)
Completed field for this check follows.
1877 (g)
